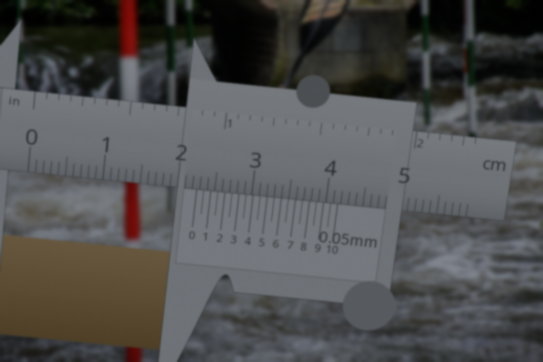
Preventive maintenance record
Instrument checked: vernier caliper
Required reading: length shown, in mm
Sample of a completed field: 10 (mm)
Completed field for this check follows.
22.6 (mm)
